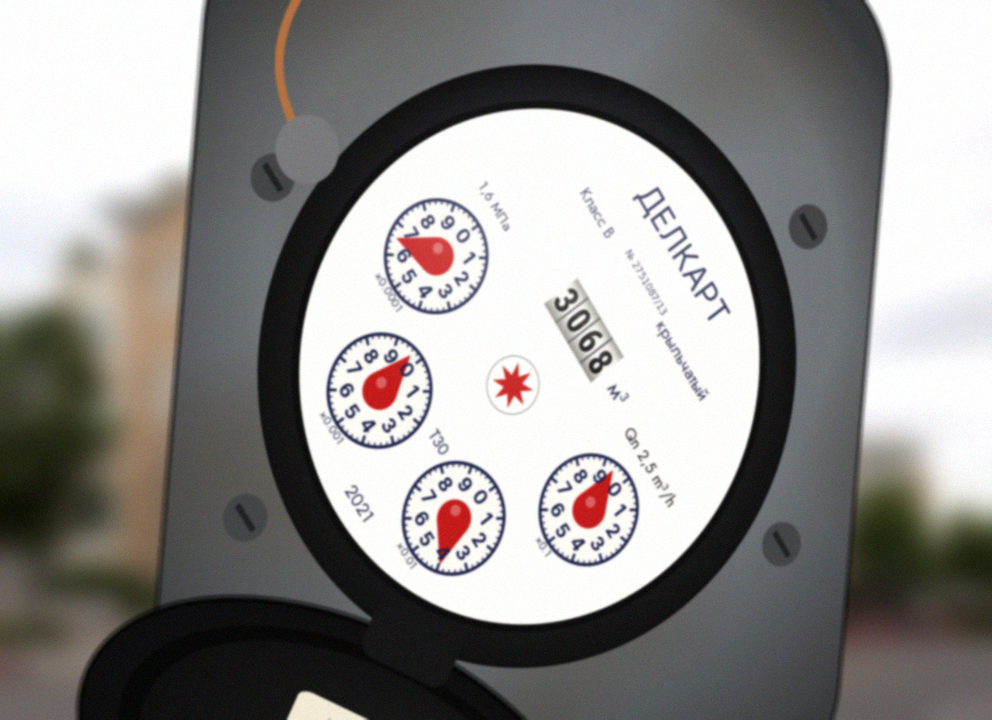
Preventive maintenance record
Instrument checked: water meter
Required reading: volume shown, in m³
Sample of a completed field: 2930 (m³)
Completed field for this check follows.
3067.9396 (m³)
